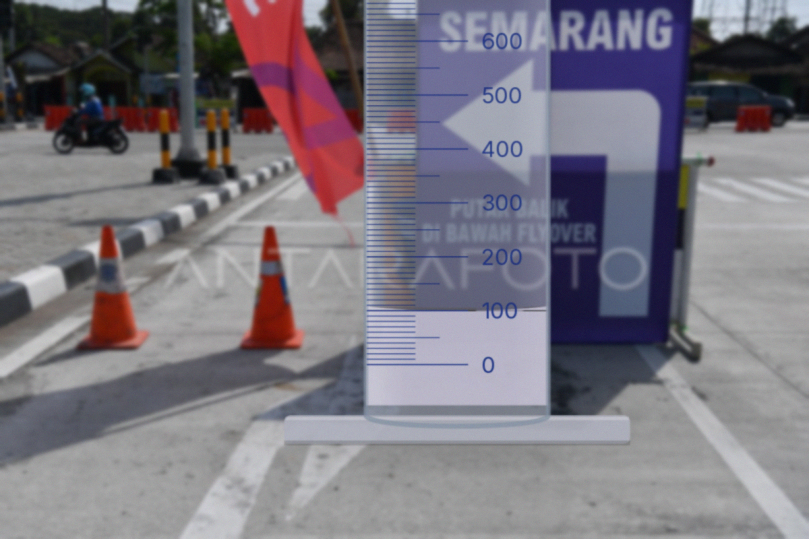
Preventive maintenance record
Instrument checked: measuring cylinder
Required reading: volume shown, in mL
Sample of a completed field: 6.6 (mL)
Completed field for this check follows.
100 (mL)
